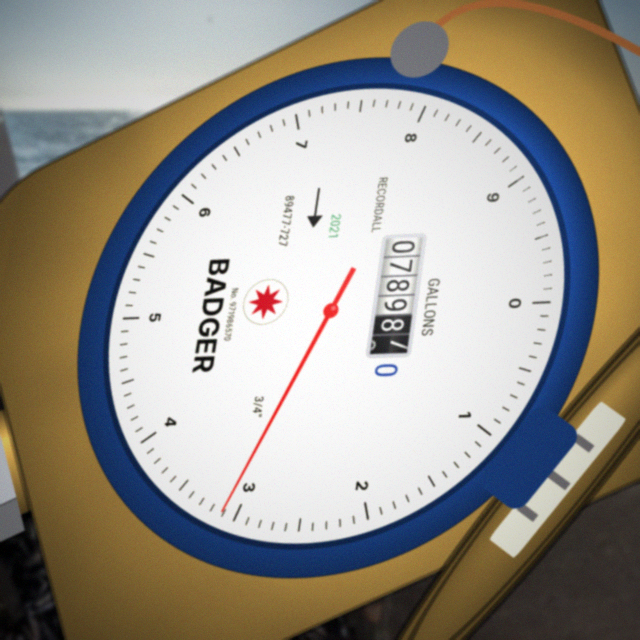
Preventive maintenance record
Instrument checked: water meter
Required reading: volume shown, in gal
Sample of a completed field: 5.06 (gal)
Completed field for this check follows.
789873.1 (gal)
